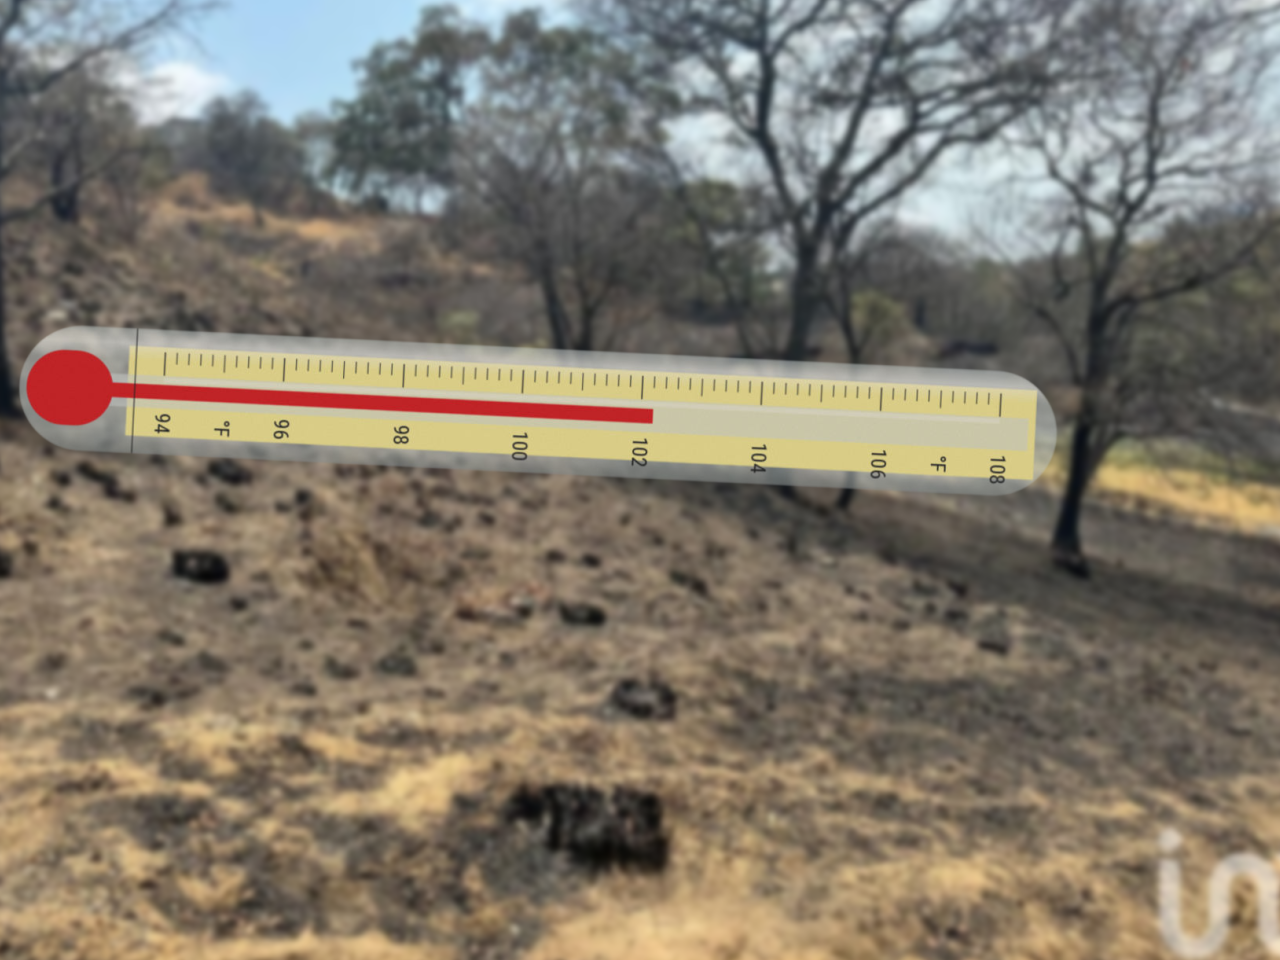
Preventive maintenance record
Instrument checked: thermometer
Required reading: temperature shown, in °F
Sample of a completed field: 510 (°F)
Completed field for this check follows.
102.2 (°F)
